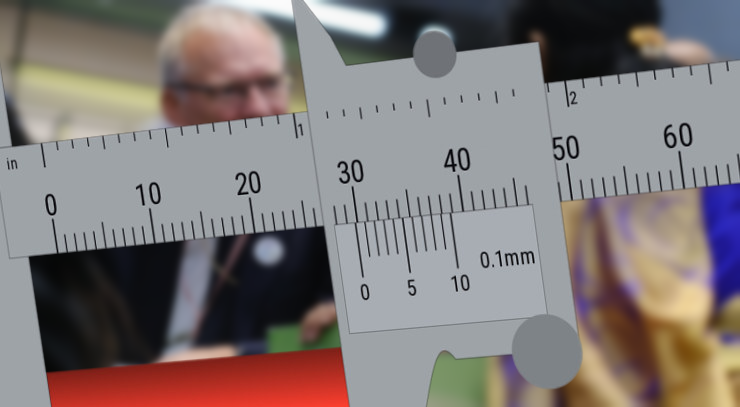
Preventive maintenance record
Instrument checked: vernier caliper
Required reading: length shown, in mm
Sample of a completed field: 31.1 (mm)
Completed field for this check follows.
29.8 (mm)
